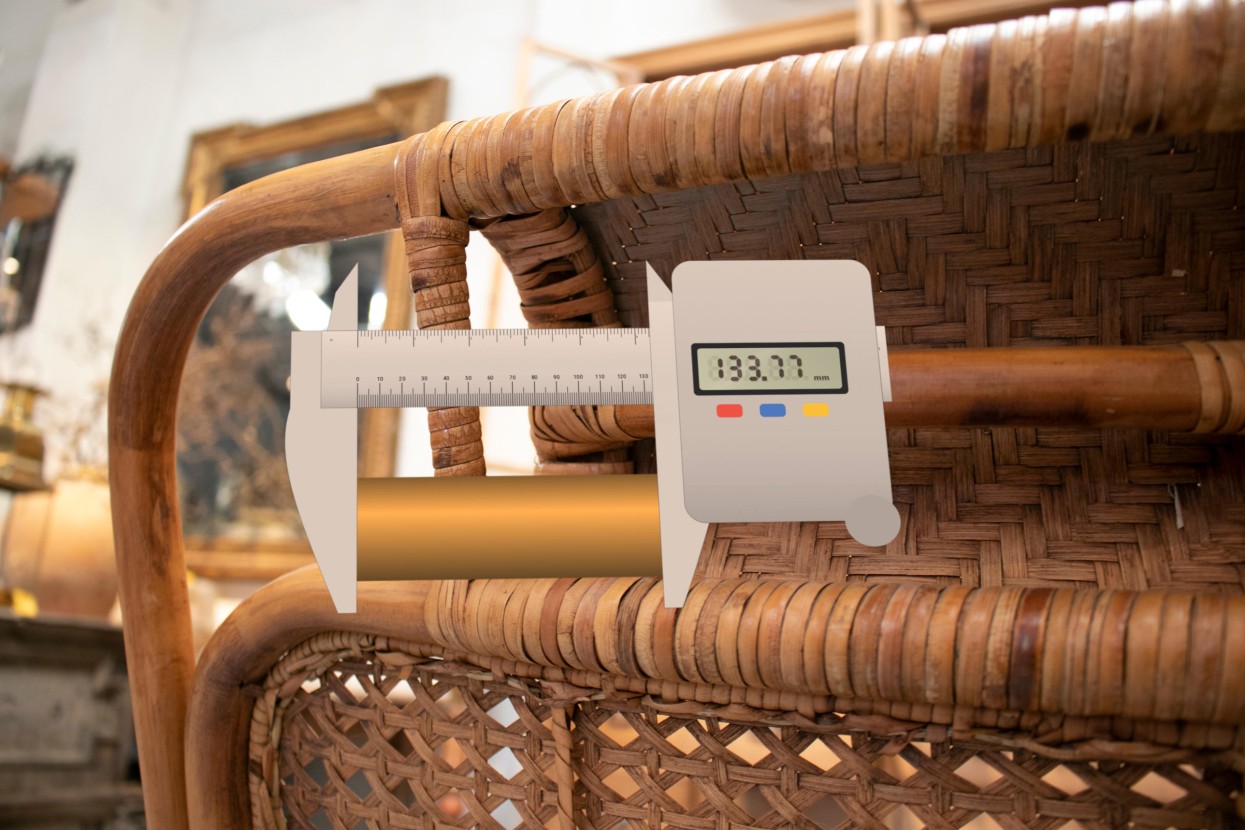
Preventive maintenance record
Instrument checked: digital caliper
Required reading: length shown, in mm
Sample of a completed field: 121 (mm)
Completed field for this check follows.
133.77 (mm)
